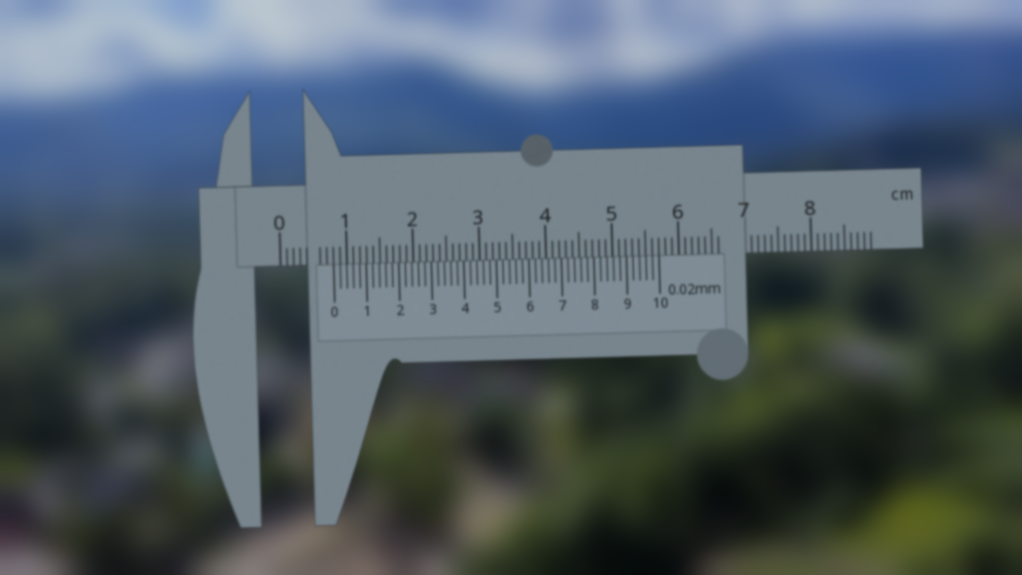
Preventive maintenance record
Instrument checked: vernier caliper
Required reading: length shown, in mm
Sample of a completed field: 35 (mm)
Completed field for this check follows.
8.0 (mm)
